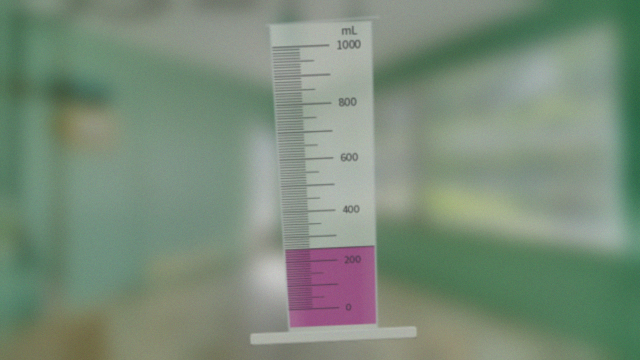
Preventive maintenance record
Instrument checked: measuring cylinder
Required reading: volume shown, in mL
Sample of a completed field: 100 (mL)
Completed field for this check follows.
250 (mL)
